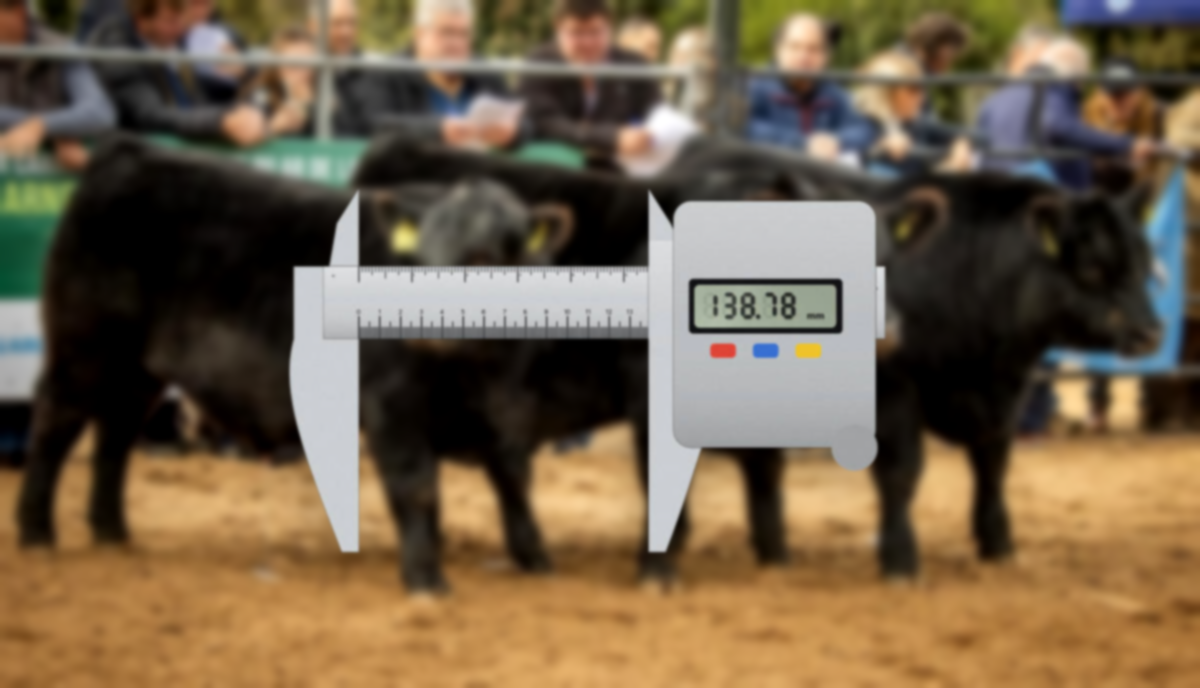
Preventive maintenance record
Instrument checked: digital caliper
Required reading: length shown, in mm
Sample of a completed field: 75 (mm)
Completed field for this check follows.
138.78 (mm)
